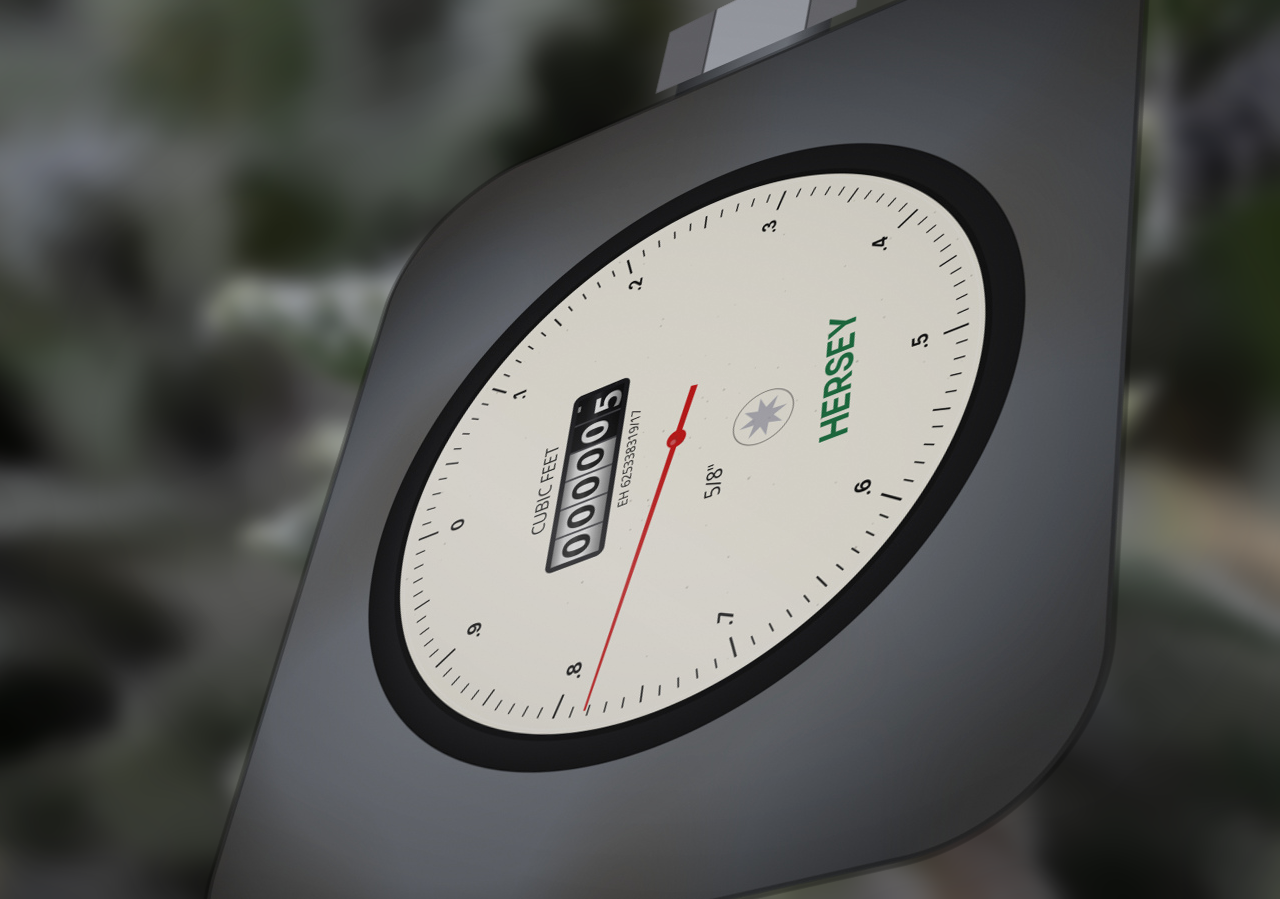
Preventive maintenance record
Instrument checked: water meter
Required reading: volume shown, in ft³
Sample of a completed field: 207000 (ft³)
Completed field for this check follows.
4.78 (ft³)
